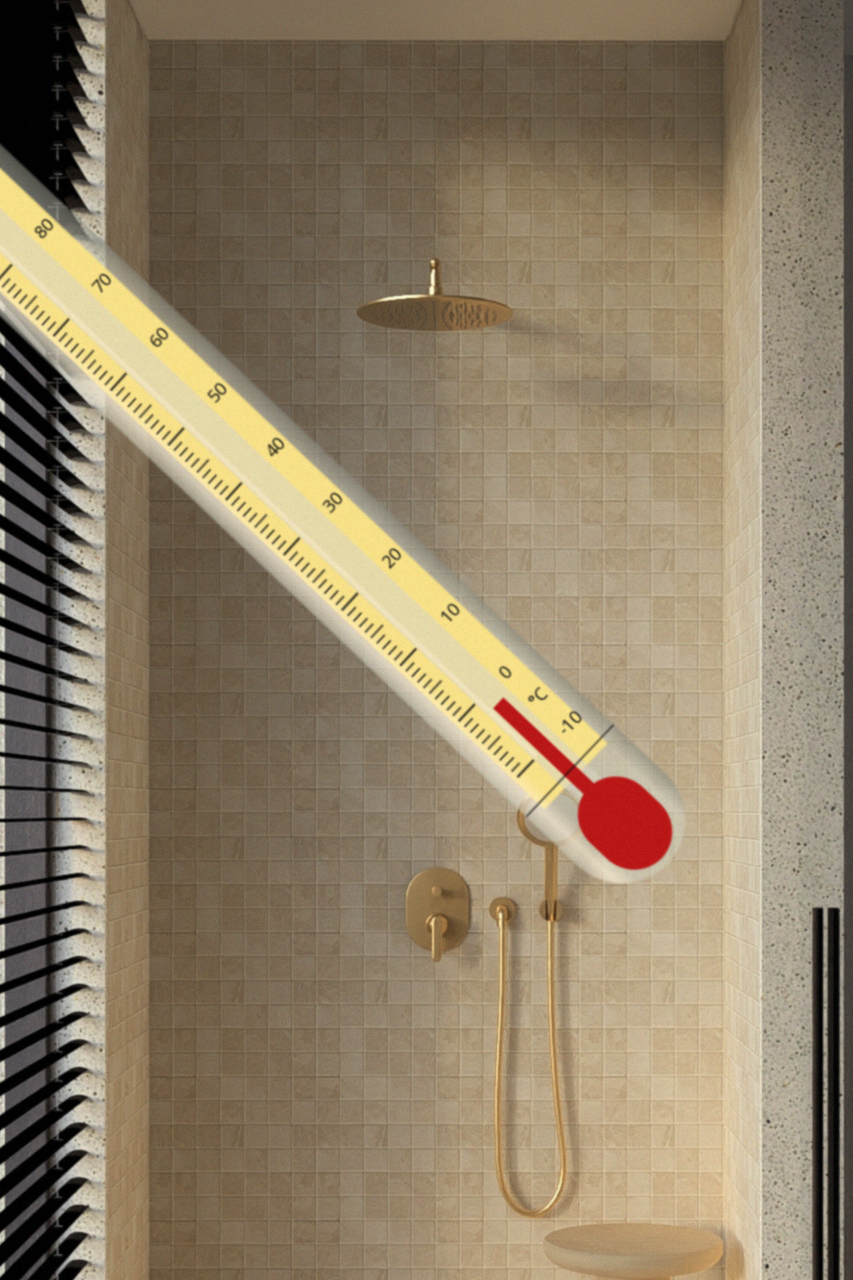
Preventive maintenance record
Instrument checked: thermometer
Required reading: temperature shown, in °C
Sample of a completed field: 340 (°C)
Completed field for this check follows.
-2 (°C)
